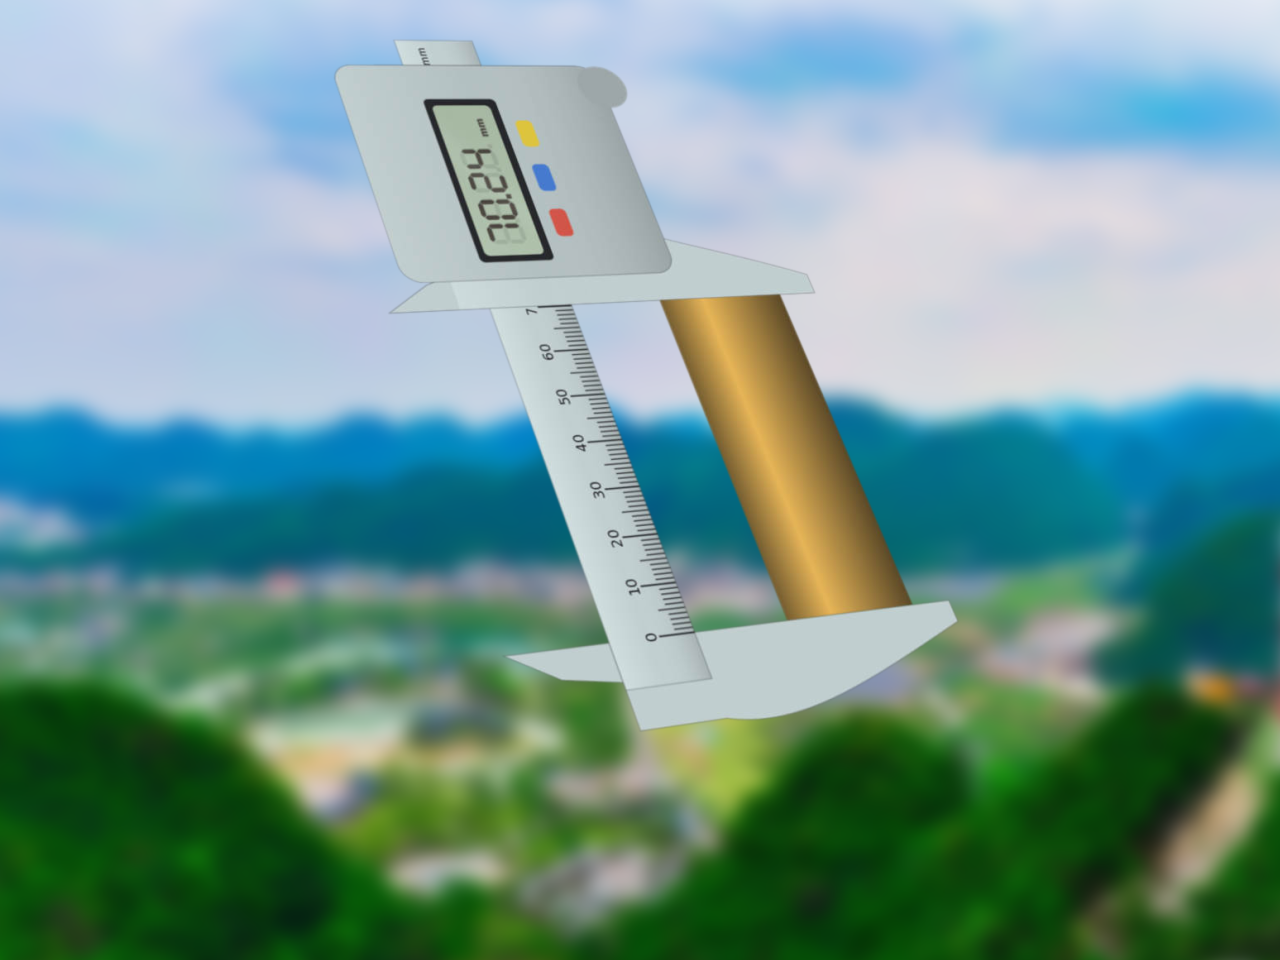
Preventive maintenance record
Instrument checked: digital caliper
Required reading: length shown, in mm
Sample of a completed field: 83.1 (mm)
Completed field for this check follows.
70.24 (mm)
